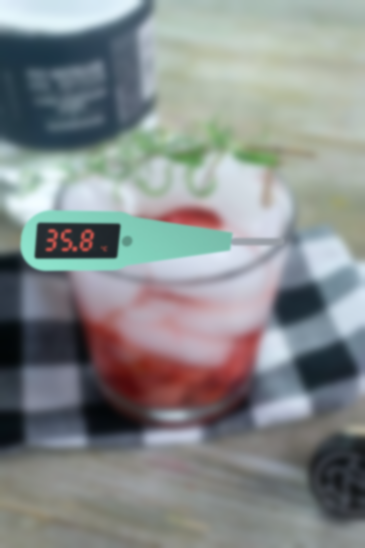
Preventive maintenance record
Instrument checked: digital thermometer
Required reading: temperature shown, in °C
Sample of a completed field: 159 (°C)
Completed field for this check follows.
35.8 (°C)
